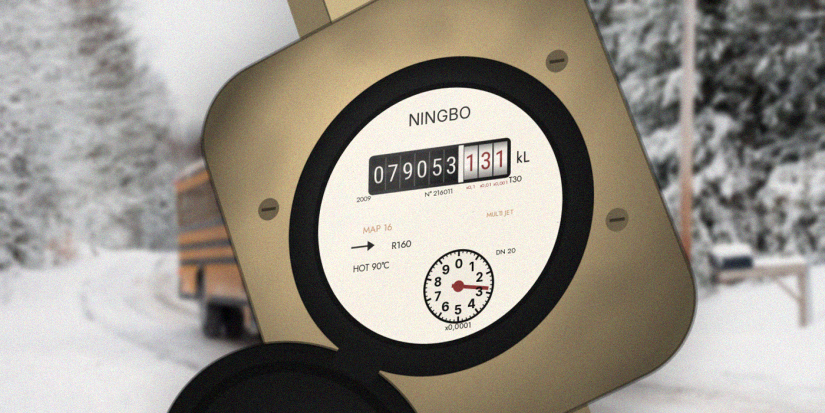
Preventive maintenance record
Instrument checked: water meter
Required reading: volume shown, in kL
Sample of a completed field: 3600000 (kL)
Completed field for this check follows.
79053.1312 (kL)
